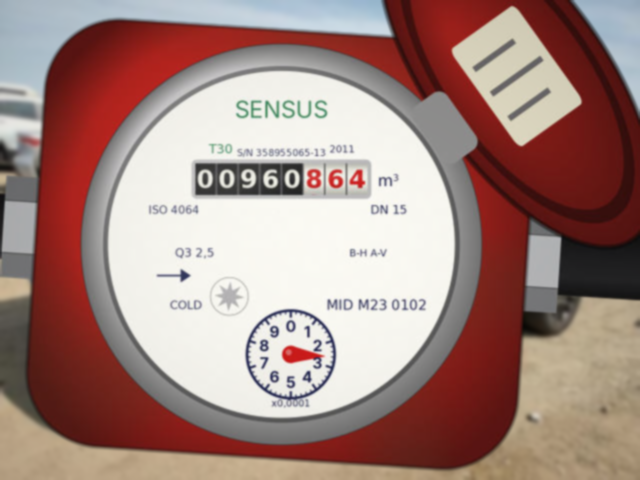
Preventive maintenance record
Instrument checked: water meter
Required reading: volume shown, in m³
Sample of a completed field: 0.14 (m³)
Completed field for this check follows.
960.8642 (m³)
